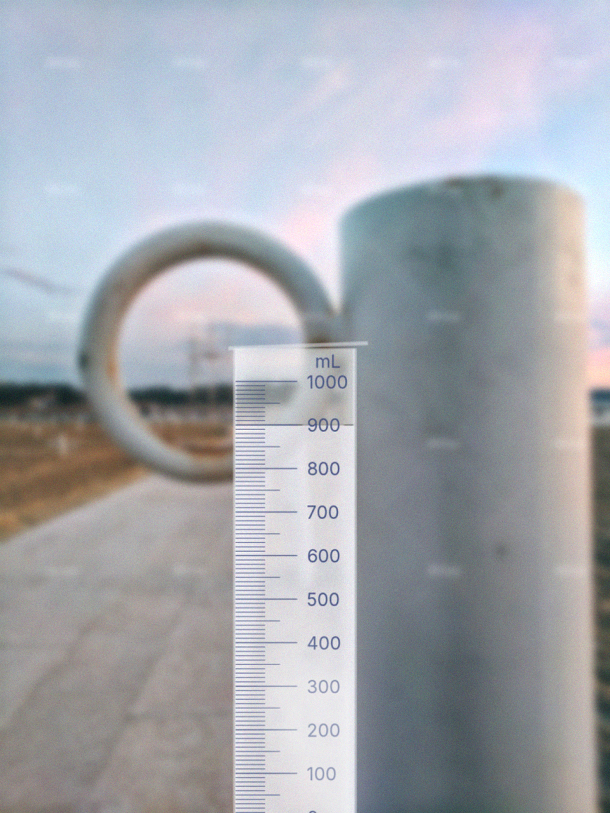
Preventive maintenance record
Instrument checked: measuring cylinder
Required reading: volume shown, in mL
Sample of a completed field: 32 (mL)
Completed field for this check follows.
900 (mL)
